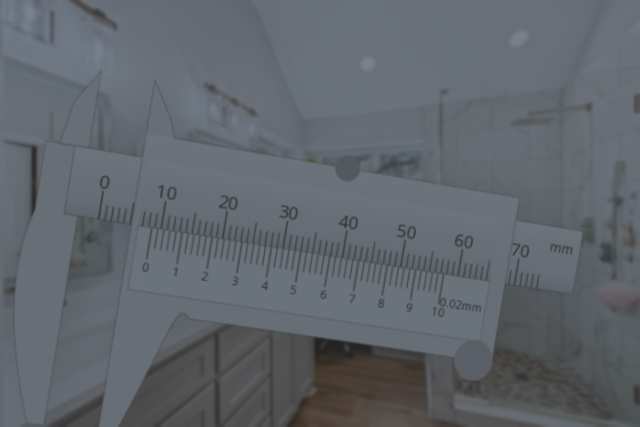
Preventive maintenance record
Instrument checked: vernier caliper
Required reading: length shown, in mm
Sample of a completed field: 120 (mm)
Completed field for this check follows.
8.5 (mm)
